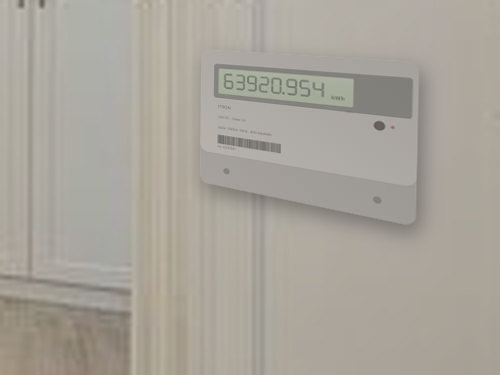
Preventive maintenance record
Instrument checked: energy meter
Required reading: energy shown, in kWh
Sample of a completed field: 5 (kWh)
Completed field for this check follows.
63920.954 (kWh)
